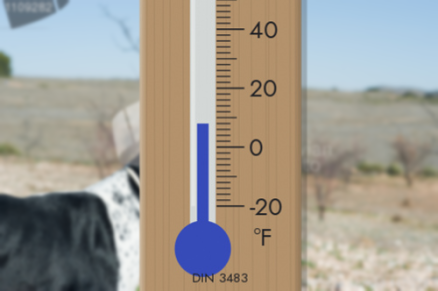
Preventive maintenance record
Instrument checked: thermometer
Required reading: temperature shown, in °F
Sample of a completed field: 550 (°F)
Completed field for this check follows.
8 (°F)
